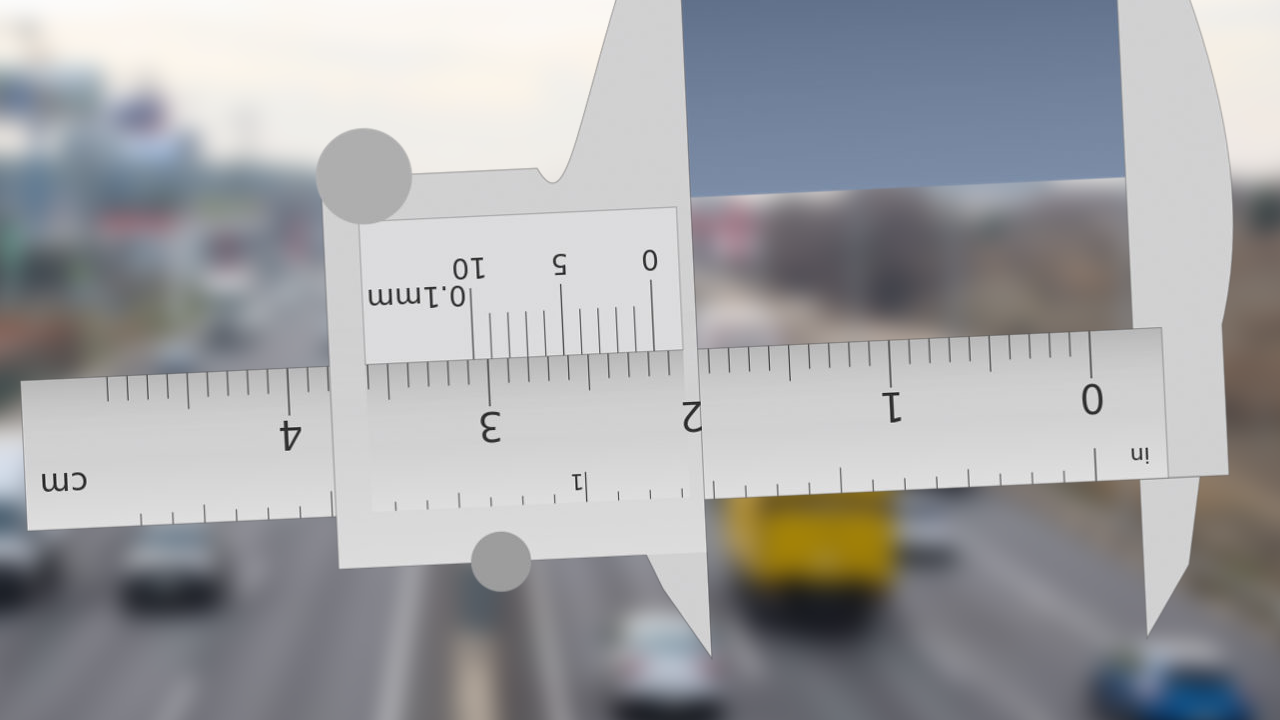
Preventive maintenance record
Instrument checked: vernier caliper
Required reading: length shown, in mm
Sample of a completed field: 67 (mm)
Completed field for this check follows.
21.7 (mm)
